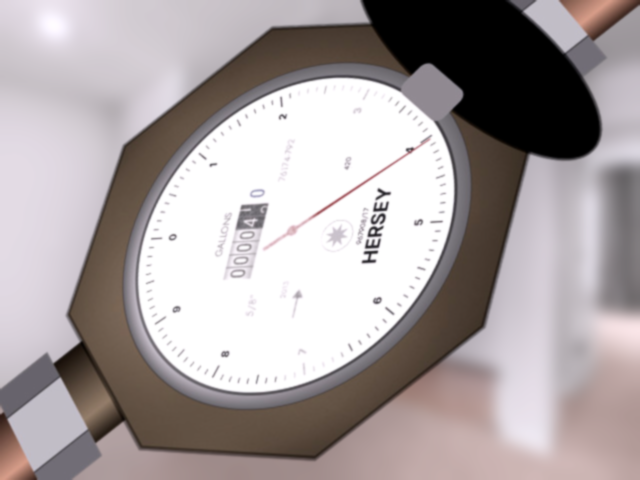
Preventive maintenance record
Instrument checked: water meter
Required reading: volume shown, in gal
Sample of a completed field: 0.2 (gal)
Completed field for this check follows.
414.0 (gal)
